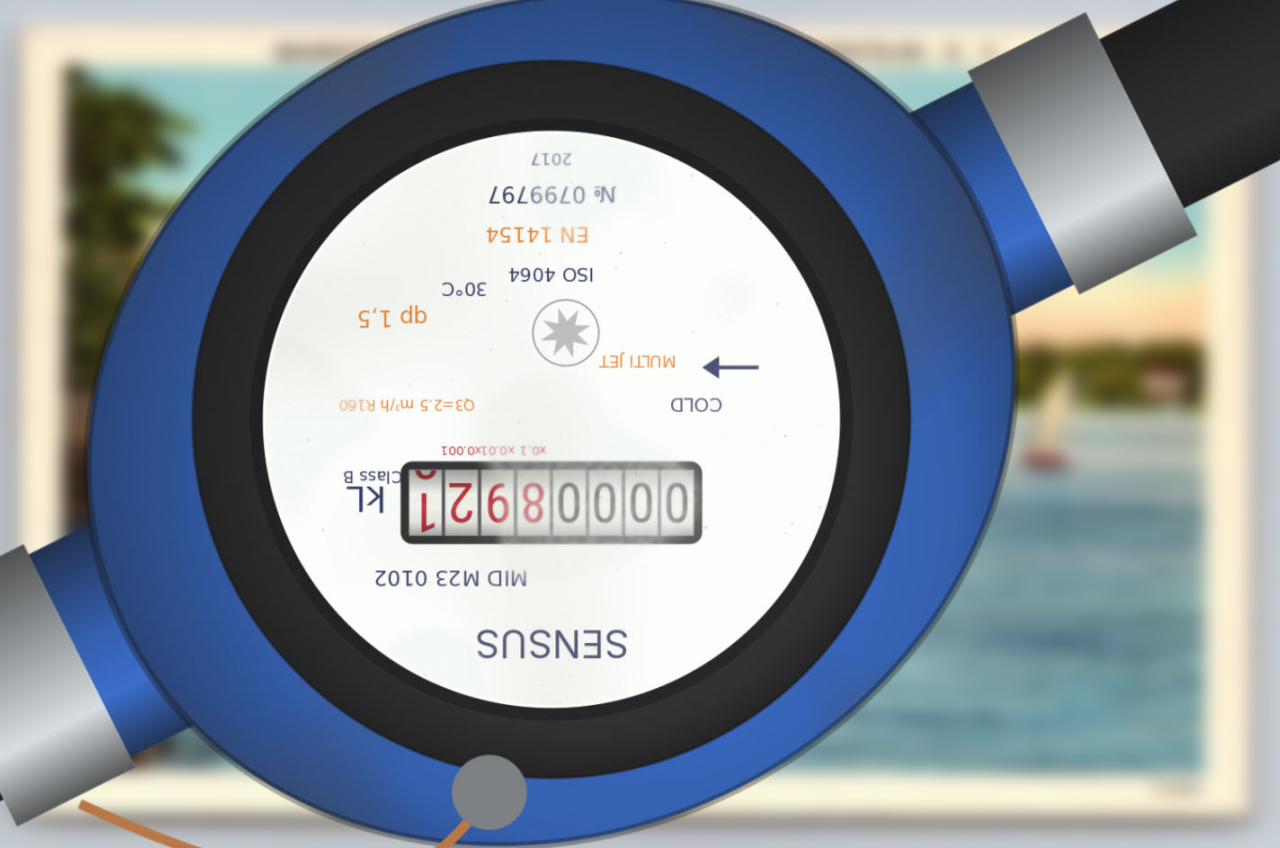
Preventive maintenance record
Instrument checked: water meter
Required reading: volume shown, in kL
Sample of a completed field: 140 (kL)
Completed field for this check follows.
0.8921 (kL)
